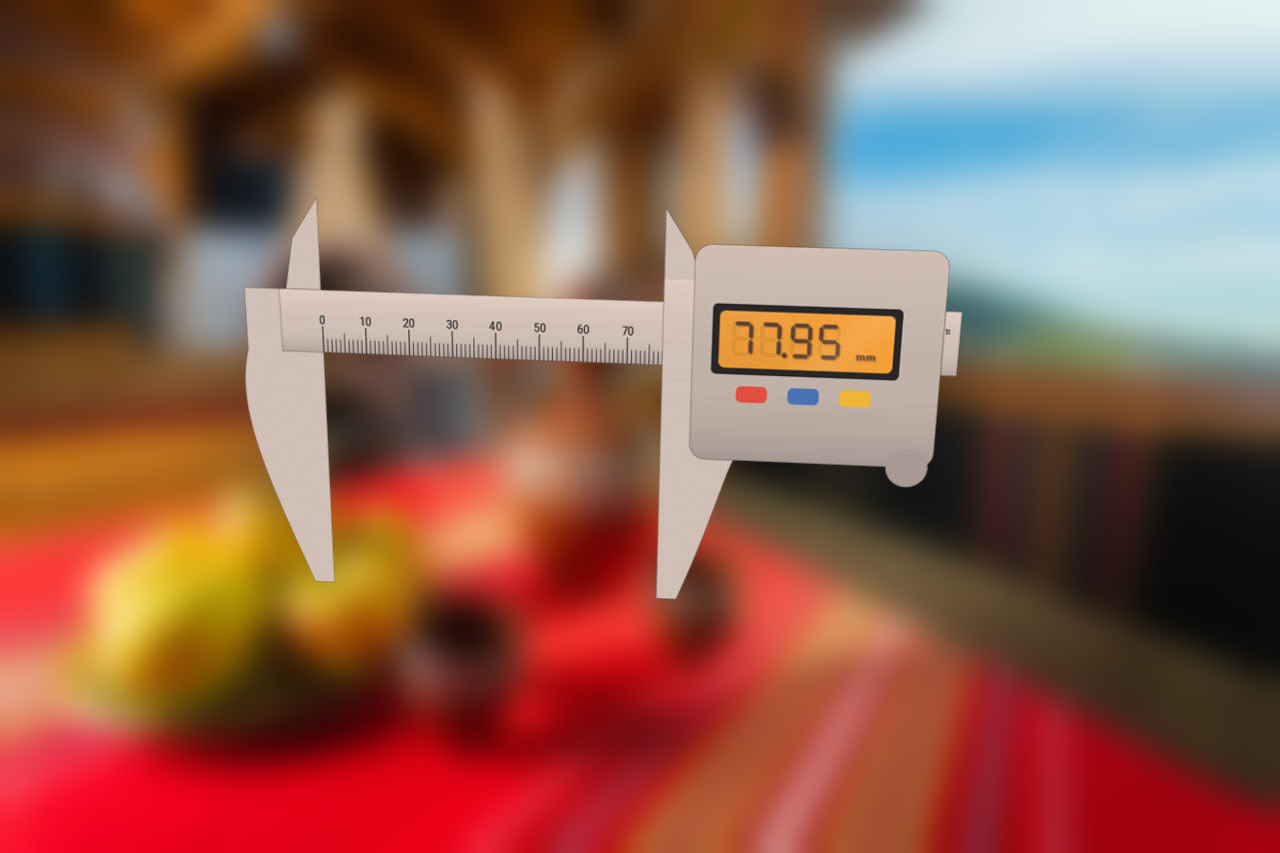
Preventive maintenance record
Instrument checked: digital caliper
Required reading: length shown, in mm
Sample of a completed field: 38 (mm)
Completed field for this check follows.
77.95 (mm)
